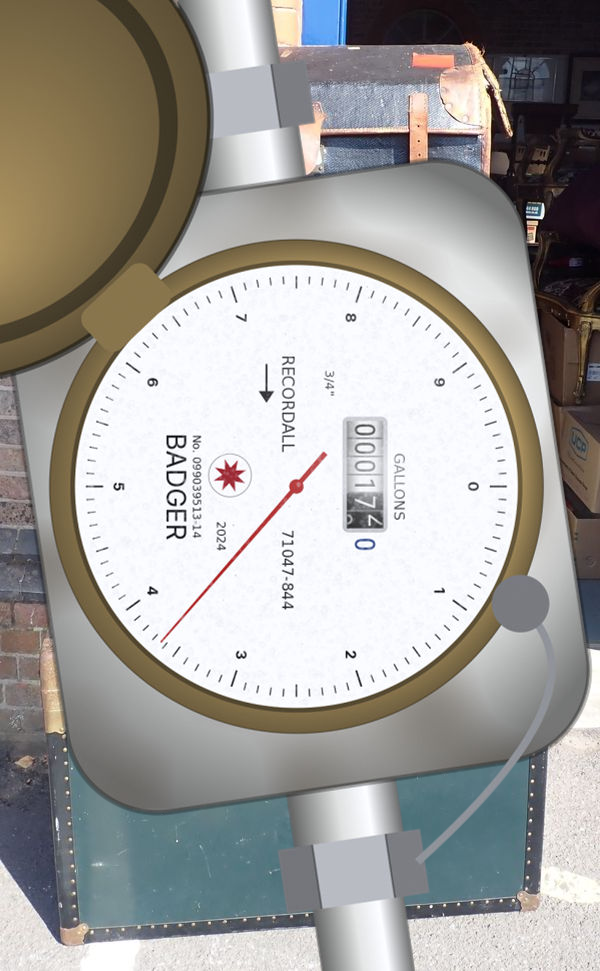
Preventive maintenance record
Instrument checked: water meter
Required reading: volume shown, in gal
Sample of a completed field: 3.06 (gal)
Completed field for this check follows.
1723.6 (gal)
